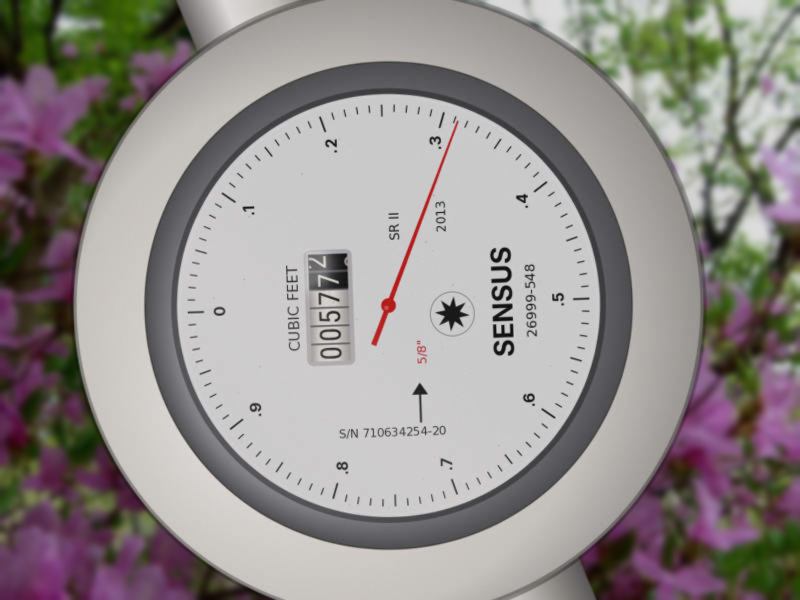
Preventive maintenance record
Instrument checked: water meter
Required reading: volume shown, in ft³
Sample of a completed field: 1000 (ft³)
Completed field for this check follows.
5772.31 (ft³)
